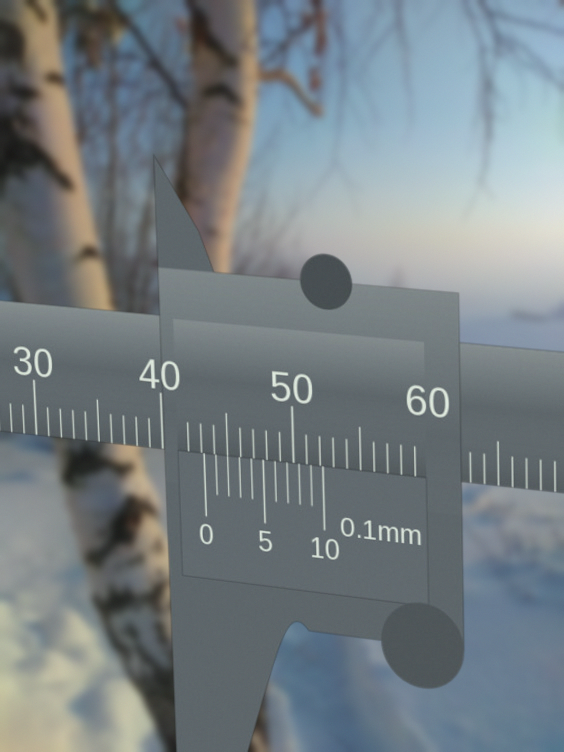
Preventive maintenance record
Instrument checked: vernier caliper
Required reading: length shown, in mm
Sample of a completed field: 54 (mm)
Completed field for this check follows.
43.2 (mm)
